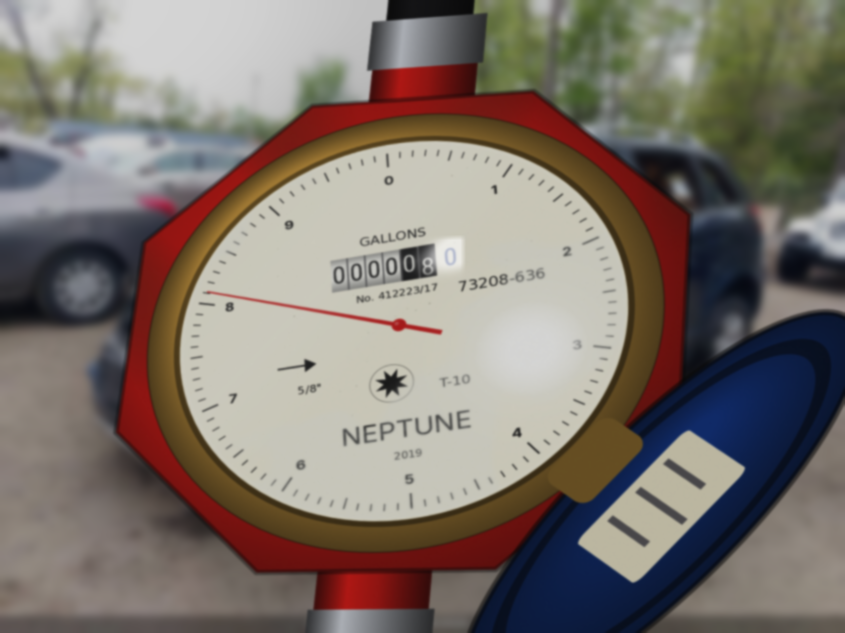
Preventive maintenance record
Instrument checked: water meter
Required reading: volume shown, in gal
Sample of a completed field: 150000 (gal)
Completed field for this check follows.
78.1 (gal)
